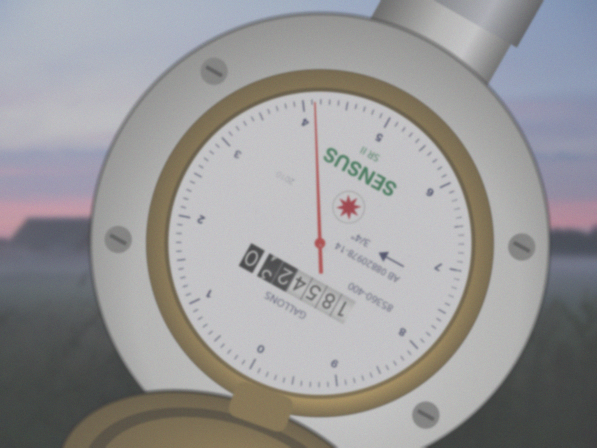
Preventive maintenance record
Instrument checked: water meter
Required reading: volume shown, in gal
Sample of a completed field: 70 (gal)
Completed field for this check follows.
1854234.1 (gal)
